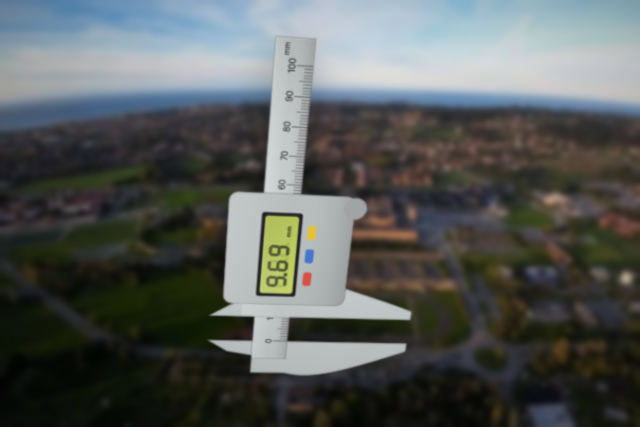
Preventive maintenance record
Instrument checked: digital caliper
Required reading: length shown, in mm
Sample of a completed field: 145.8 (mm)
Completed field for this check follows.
9.69 (mm)
